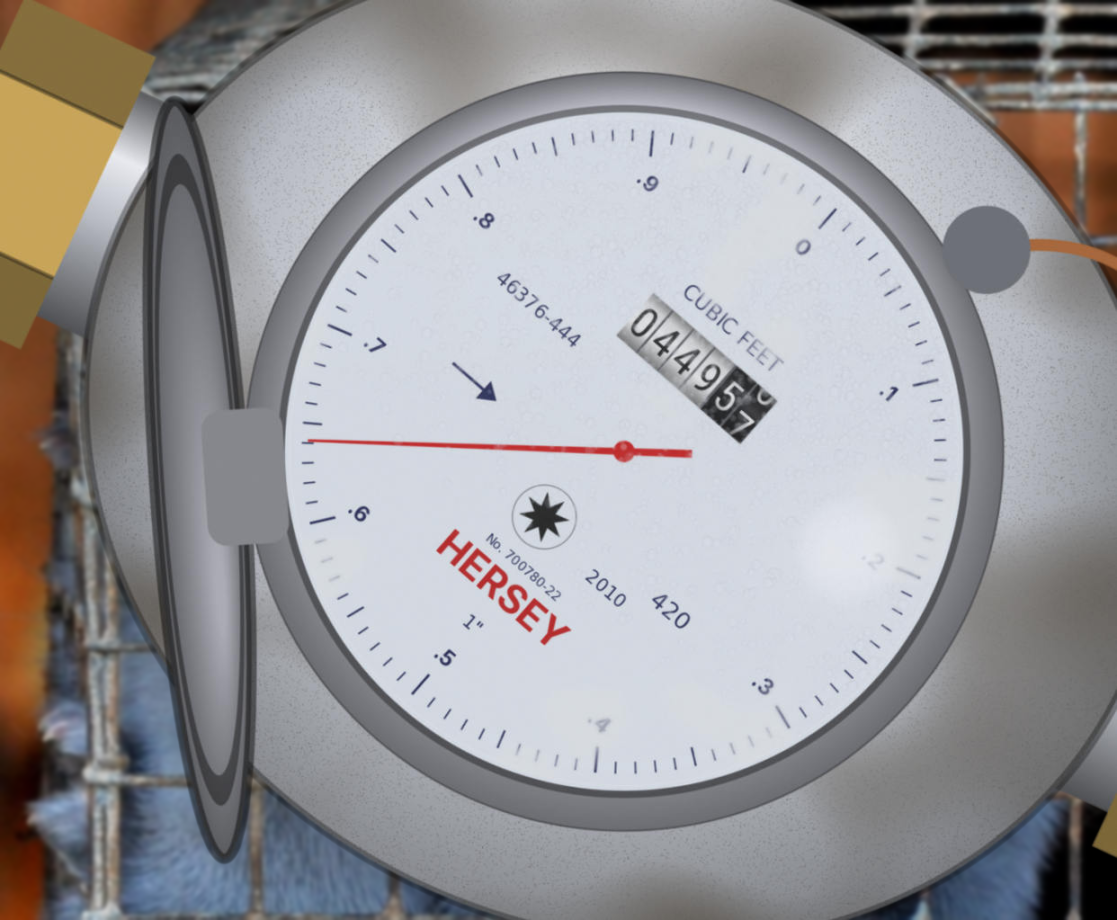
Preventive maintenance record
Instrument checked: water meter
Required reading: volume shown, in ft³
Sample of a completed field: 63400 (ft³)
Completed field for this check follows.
44956.64 (ft³)
